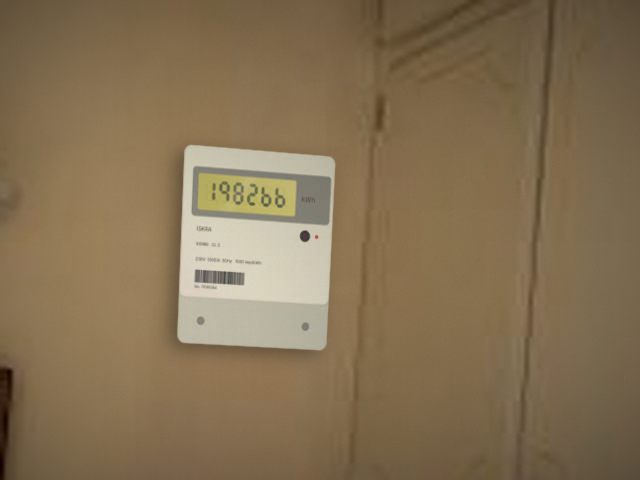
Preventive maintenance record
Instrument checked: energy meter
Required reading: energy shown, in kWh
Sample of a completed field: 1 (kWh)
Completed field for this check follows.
198266 (kWh)
